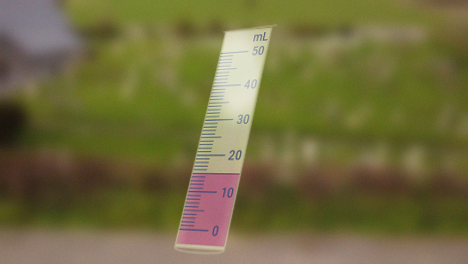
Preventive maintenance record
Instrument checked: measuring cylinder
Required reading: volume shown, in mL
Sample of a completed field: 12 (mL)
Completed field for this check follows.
15 (mL)
